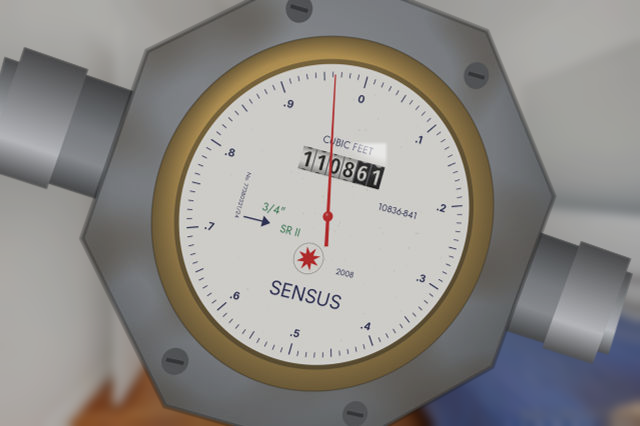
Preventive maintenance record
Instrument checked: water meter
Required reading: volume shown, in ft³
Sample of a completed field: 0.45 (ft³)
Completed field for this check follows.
110860.96 (ft³)
